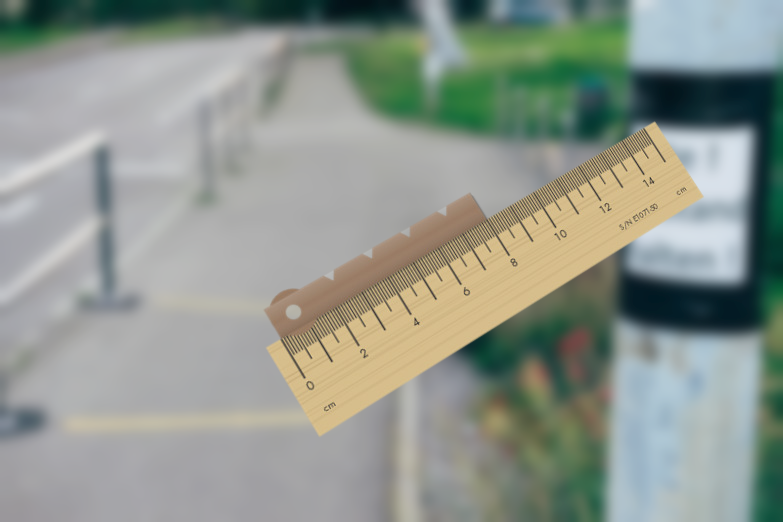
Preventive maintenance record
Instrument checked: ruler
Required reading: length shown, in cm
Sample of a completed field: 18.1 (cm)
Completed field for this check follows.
8 (cm)
